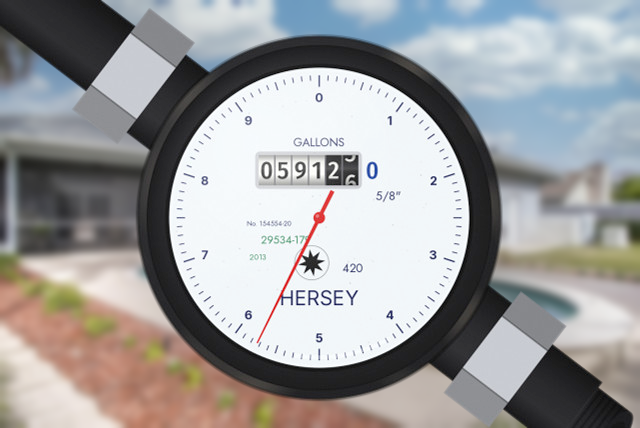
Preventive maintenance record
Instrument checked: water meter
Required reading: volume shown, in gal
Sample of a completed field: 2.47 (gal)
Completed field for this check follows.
591255.7 (gal)
